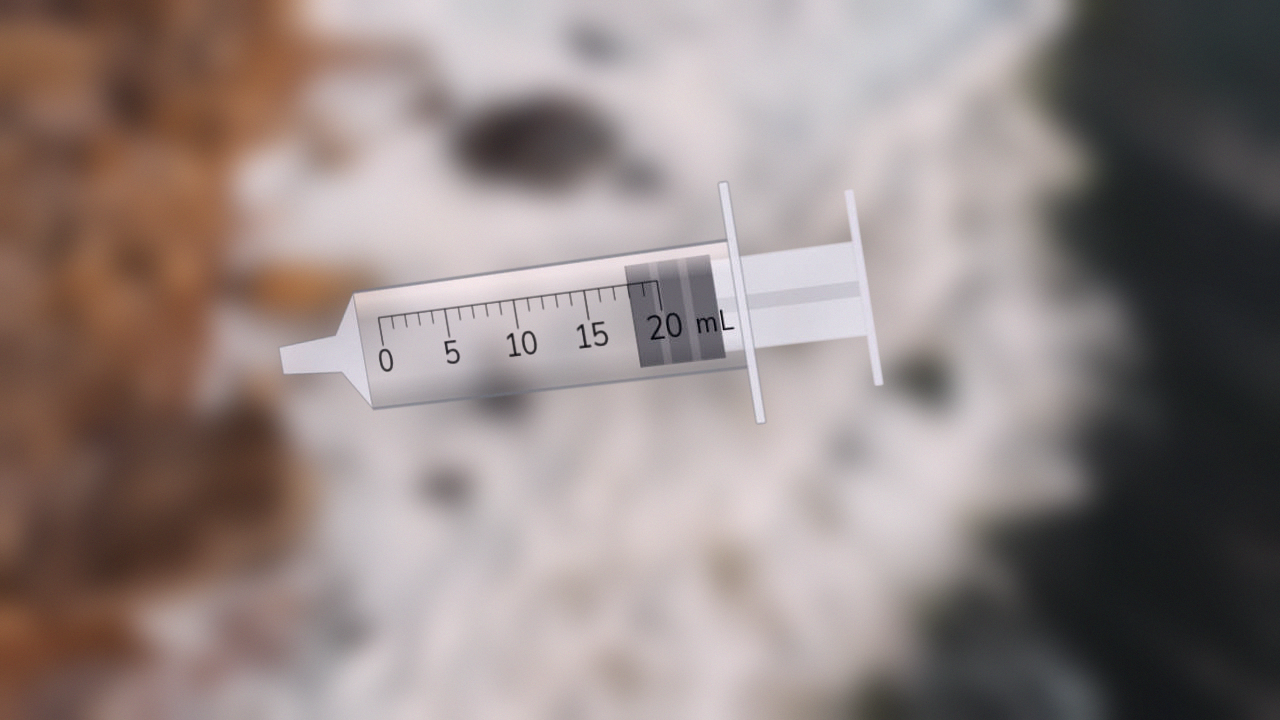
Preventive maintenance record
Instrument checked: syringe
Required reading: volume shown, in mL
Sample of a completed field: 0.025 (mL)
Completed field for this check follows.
18 (mL)
